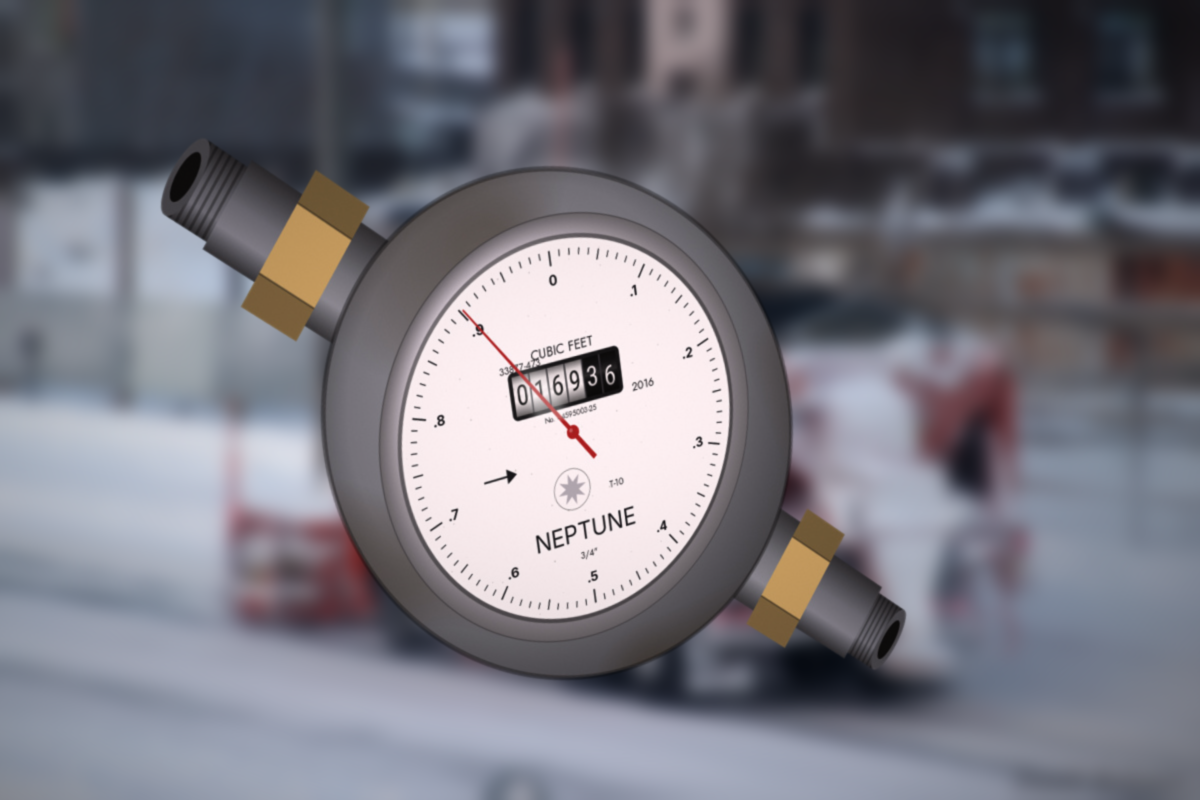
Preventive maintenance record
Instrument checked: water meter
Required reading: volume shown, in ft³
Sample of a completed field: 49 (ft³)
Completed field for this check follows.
16935.90 (ft³)
